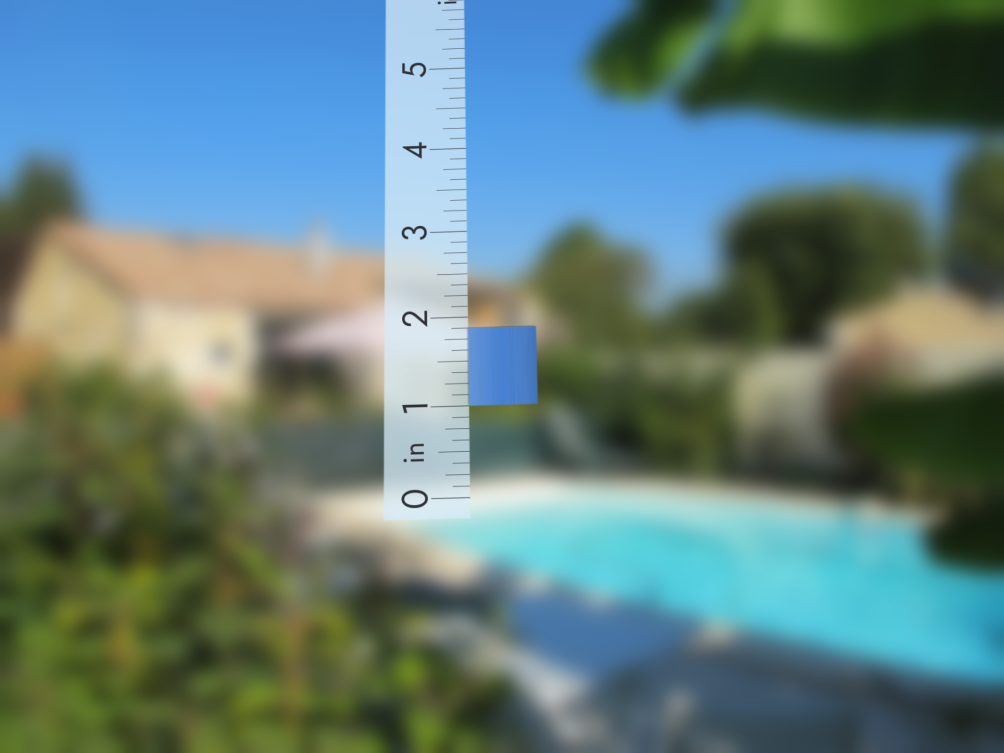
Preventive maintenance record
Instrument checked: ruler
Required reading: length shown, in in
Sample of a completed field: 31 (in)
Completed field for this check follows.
0.875 (in)
